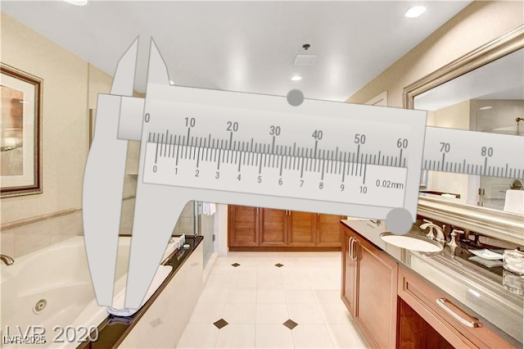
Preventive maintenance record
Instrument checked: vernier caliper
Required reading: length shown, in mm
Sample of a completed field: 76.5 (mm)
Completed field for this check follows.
3.0 (mm)
